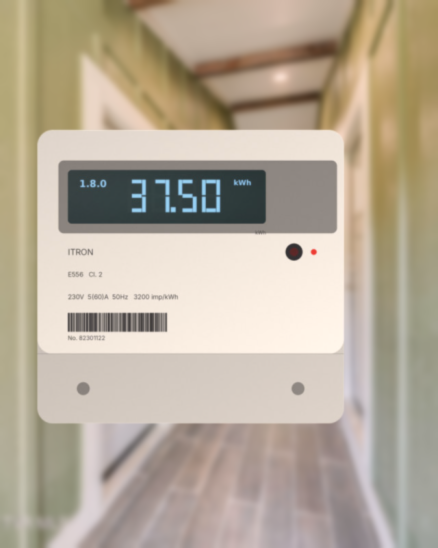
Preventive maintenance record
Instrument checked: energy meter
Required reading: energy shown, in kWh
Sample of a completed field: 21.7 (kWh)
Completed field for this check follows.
37.50 (kWh)
